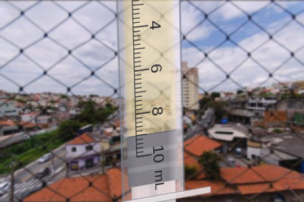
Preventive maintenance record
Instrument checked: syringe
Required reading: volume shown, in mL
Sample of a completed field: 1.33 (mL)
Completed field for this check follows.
9 (mL)
